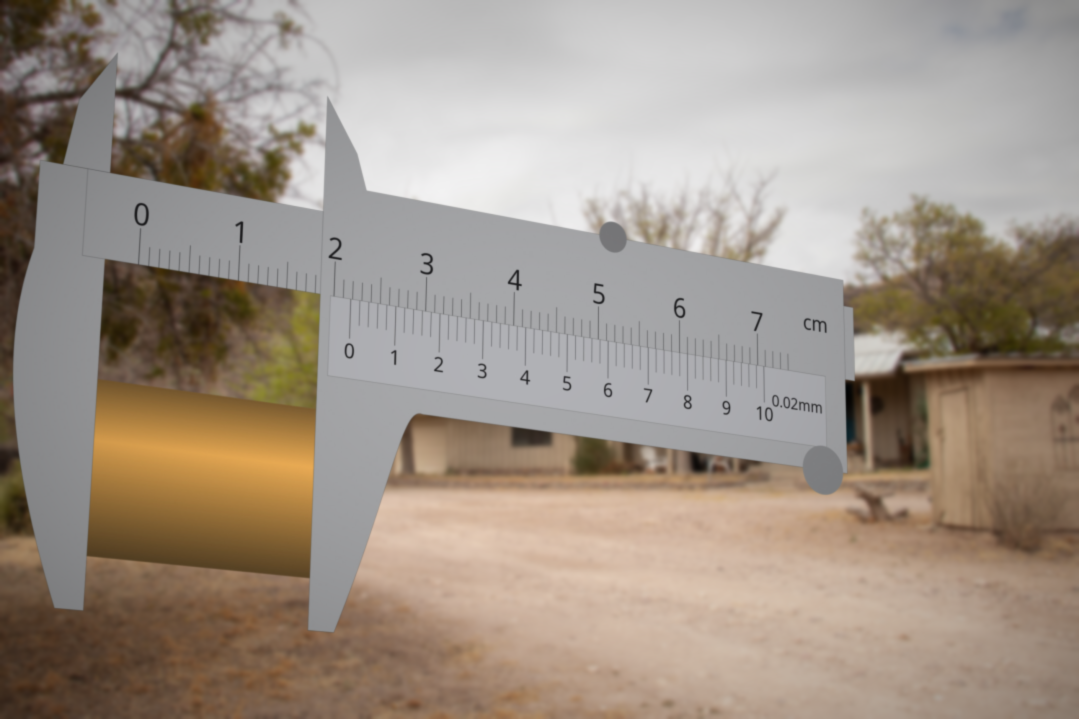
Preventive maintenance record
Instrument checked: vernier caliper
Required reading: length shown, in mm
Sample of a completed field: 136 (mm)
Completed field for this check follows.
21.8 (mm)
